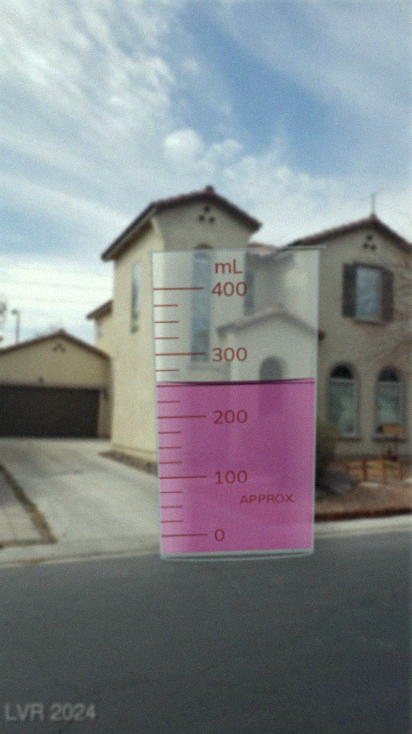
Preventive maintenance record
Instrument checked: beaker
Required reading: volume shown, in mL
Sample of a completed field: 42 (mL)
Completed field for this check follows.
250 (mL)
